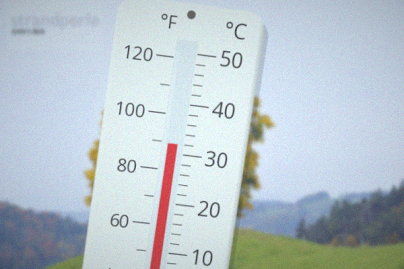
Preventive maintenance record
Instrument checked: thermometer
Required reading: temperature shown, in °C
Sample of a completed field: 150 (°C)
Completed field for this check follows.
32 (°C)
